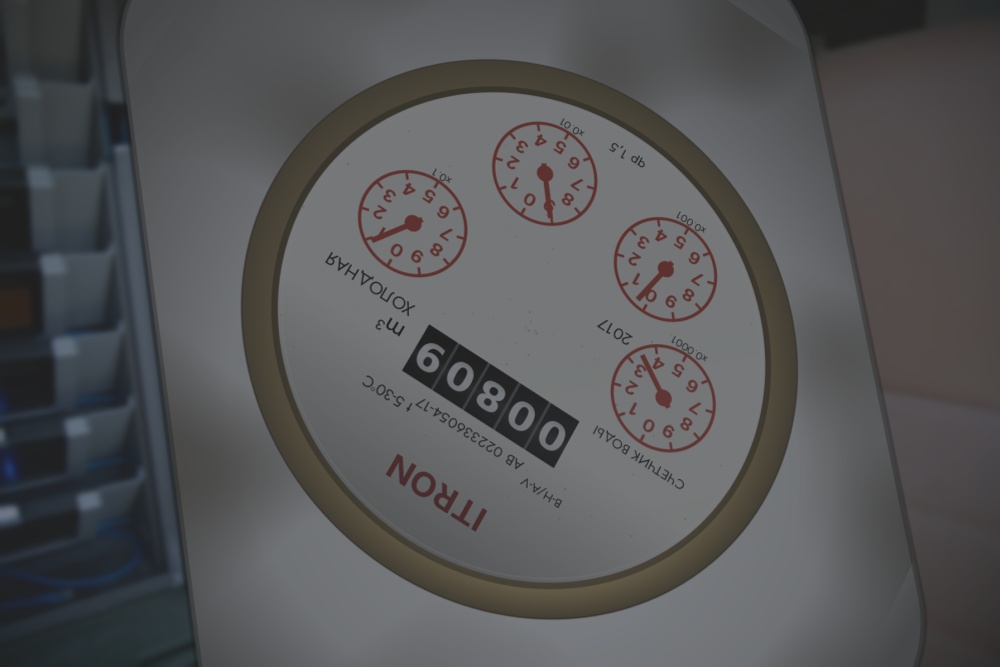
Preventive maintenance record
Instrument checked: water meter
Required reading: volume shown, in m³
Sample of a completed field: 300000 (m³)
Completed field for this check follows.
809.0903 (m³)
